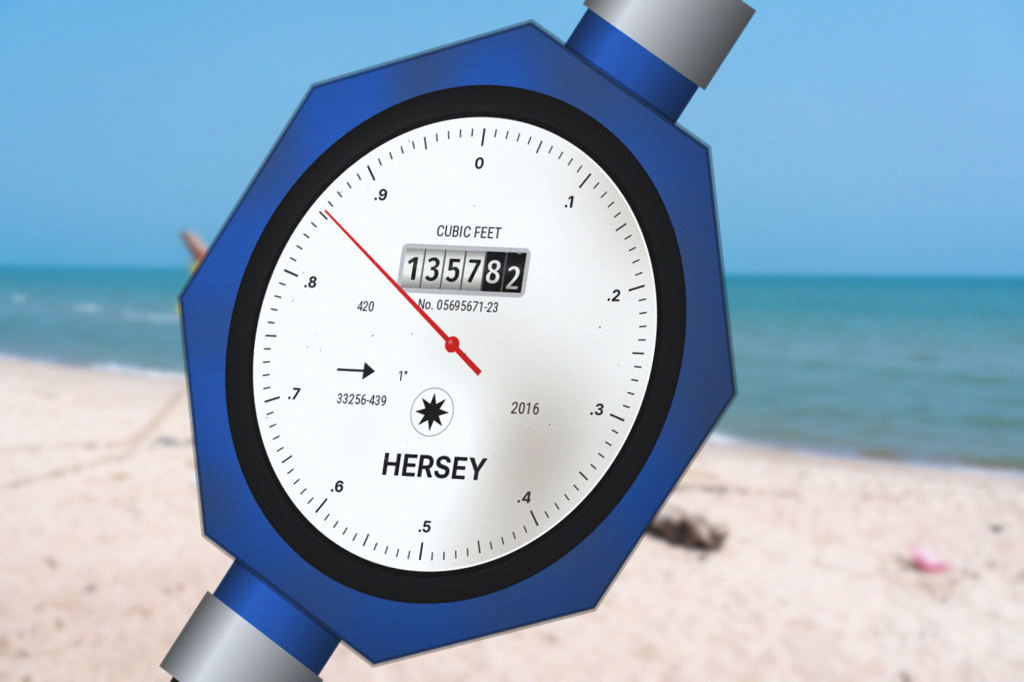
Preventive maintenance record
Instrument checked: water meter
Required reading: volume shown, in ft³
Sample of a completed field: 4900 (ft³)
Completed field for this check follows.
135781.85 (ft³)
